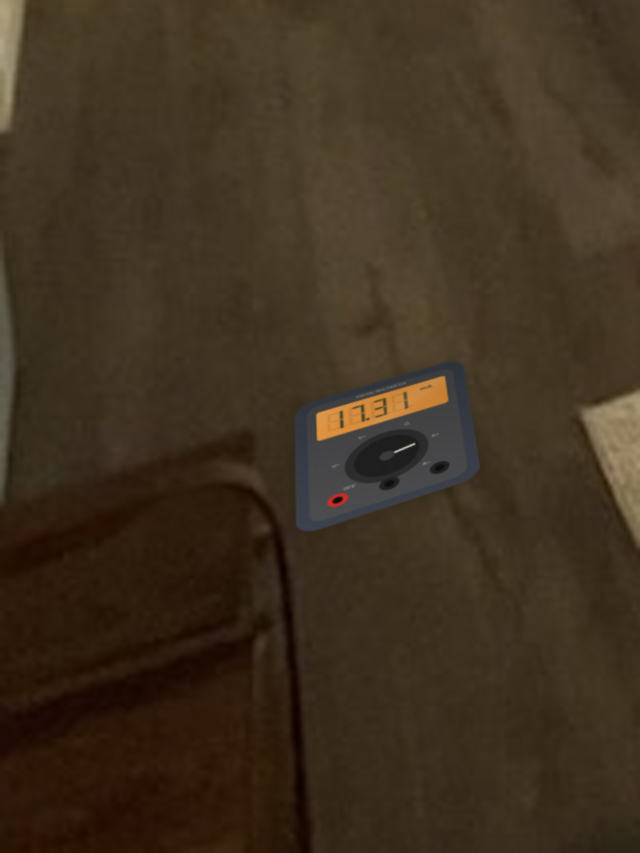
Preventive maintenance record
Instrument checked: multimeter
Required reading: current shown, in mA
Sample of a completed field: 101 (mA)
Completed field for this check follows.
17.31 (mA)
